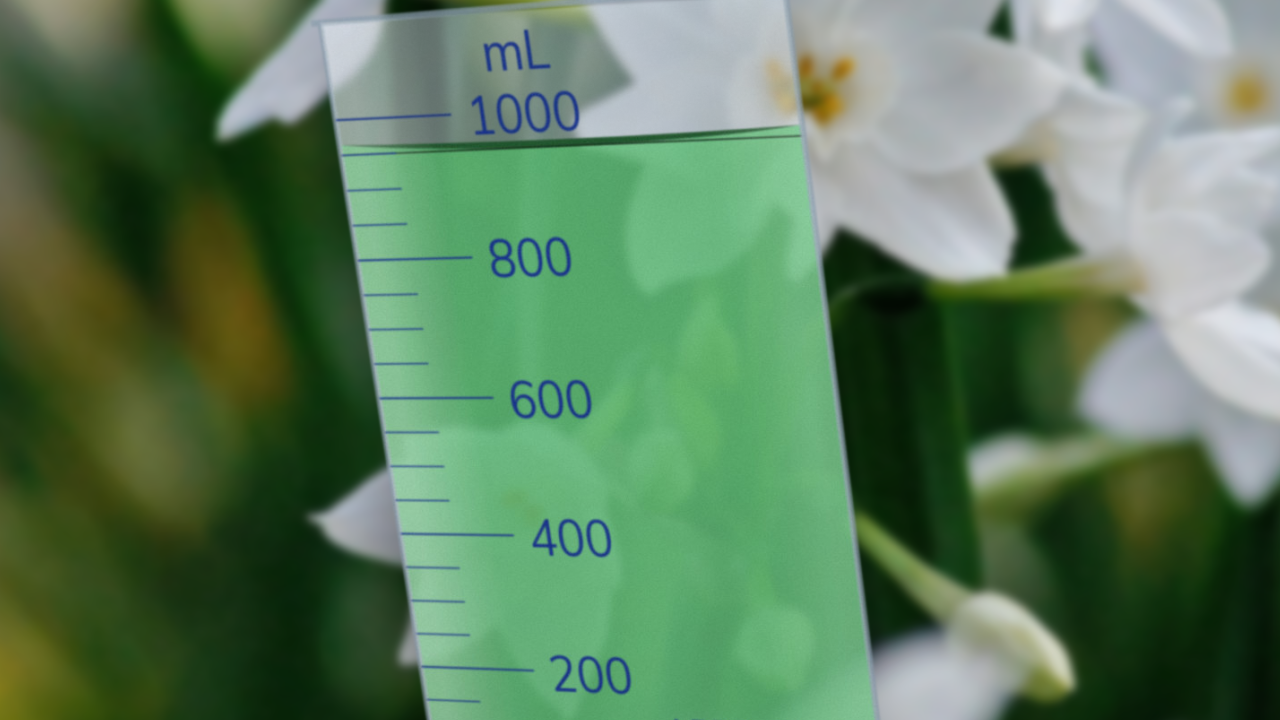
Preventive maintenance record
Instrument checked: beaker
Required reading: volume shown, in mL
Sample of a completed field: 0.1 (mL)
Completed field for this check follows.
950 (mL)
